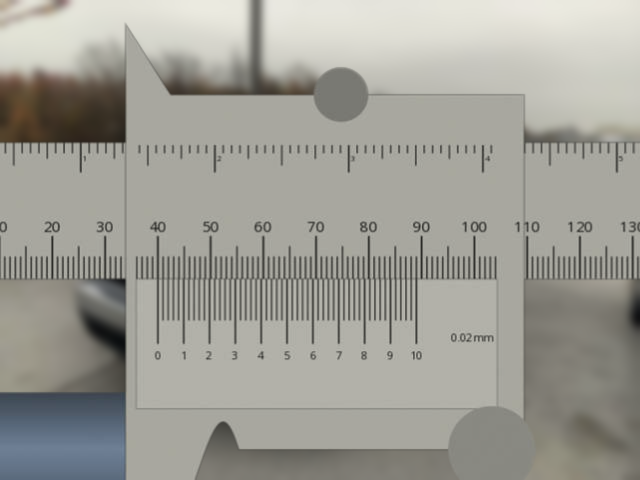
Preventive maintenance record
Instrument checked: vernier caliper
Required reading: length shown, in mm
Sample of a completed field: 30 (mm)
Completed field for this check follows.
40.0 (mm)
